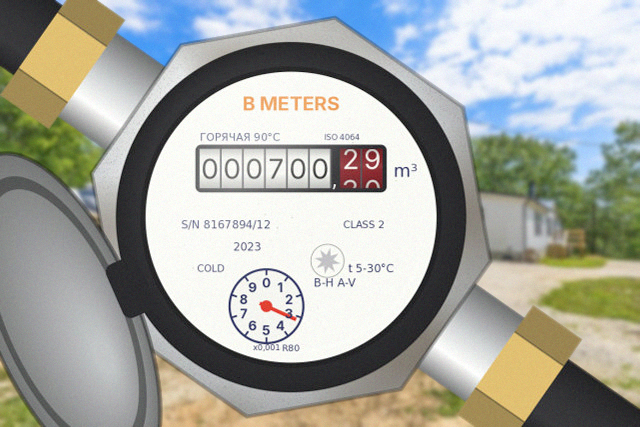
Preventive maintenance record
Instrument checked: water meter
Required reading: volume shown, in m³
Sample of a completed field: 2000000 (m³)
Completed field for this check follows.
700.293 (m³)
